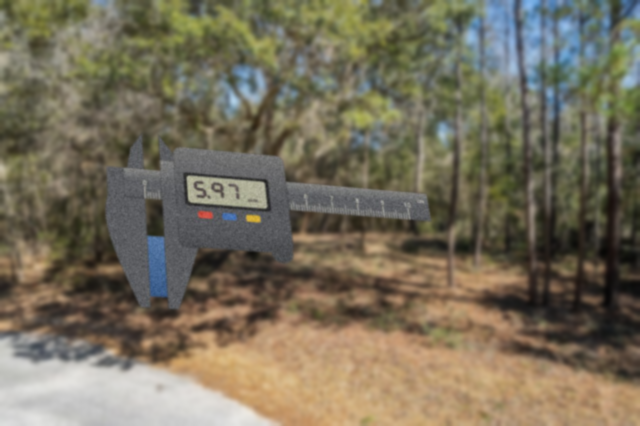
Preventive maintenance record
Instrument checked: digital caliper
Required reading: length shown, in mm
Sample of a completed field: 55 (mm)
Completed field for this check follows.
5.97 (mm)
